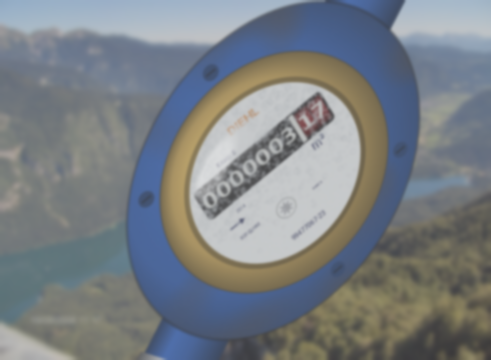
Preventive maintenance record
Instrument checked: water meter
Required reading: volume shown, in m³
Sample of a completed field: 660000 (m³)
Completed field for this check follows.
3.17 (m³)
